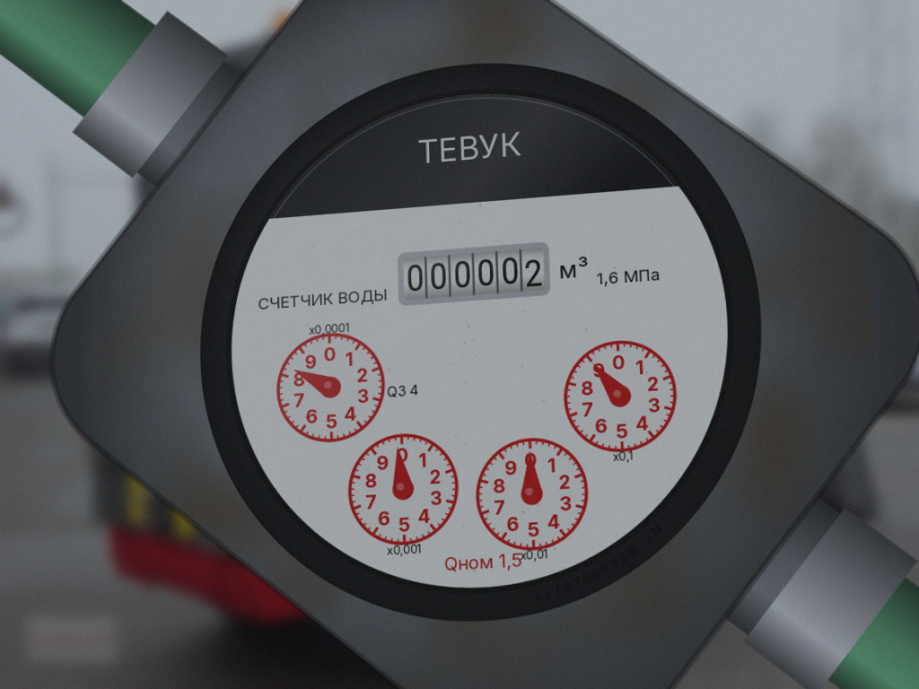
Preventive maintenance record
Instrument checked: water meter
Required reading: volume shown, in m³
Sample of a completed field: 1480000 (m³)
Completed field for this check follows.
1.8998 (m³)
